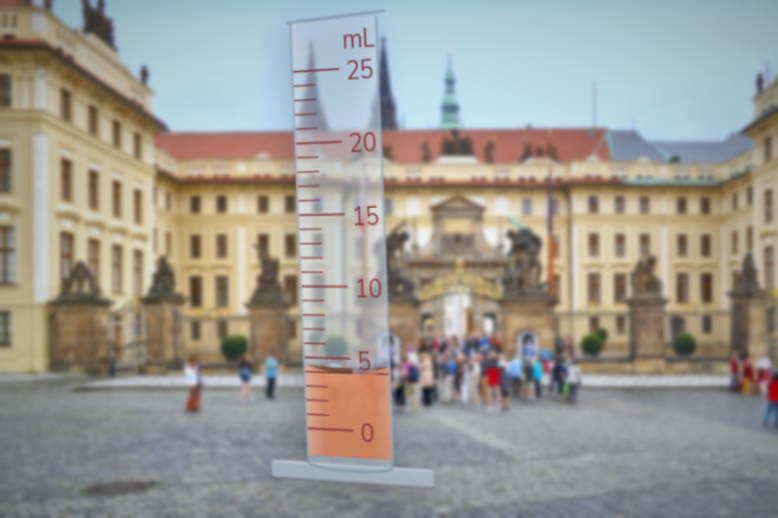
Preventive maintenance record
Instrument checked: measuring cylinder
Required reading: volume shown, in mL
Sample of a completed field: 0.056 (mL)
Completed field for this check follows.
4 (mL)
